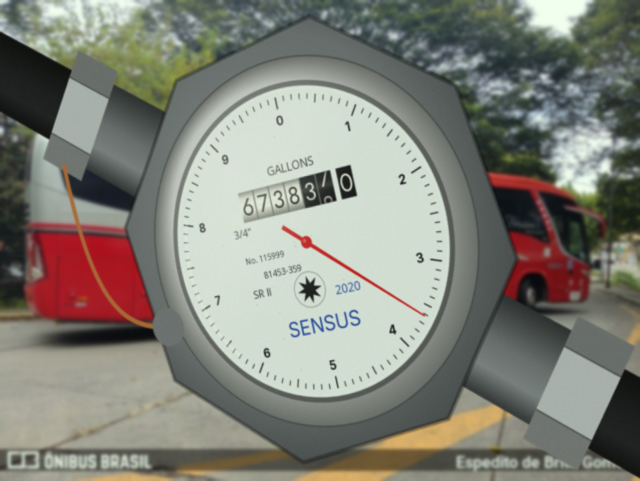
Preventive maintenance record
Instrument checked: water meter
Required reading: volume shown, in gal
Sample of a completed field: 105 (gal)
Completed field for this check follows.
6738373.6 (gal)
